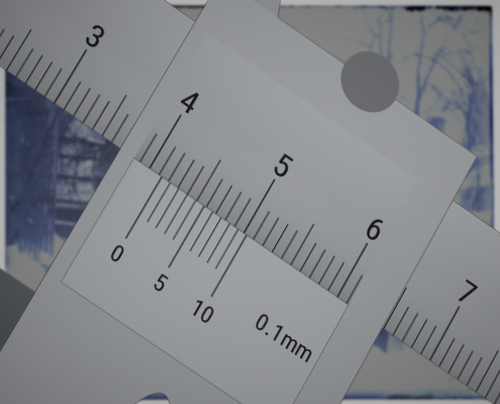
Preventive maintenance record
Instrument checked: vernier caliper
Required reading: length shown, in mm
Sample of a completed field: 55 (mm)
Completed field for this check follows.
41.3 (mm)
